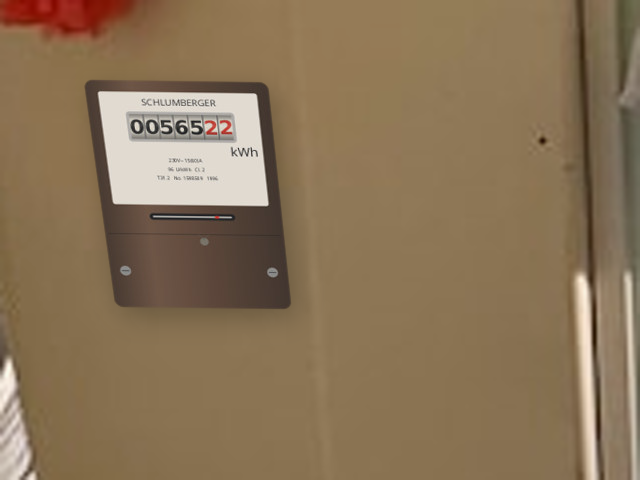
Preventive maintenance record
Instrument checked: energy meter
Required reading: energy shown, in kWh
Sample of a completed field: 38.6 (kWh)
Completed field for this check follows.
565.22 (kWh)
